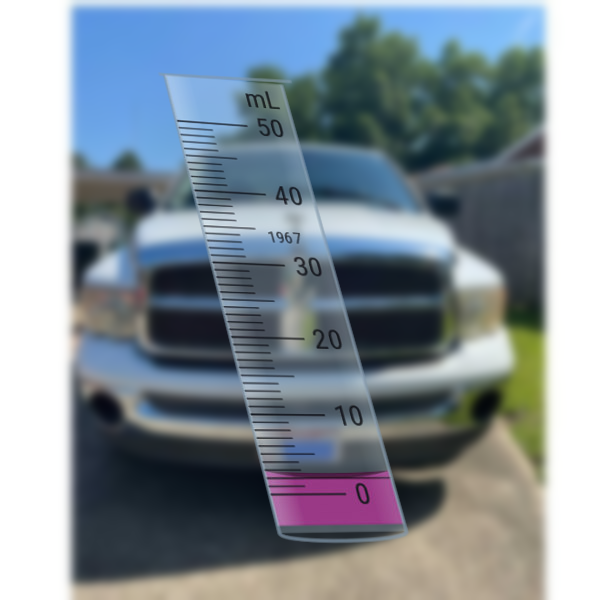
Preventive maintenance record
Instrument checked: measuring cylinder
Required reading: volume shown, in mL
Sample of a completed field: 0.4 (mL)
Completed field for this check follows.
2 (mL)
